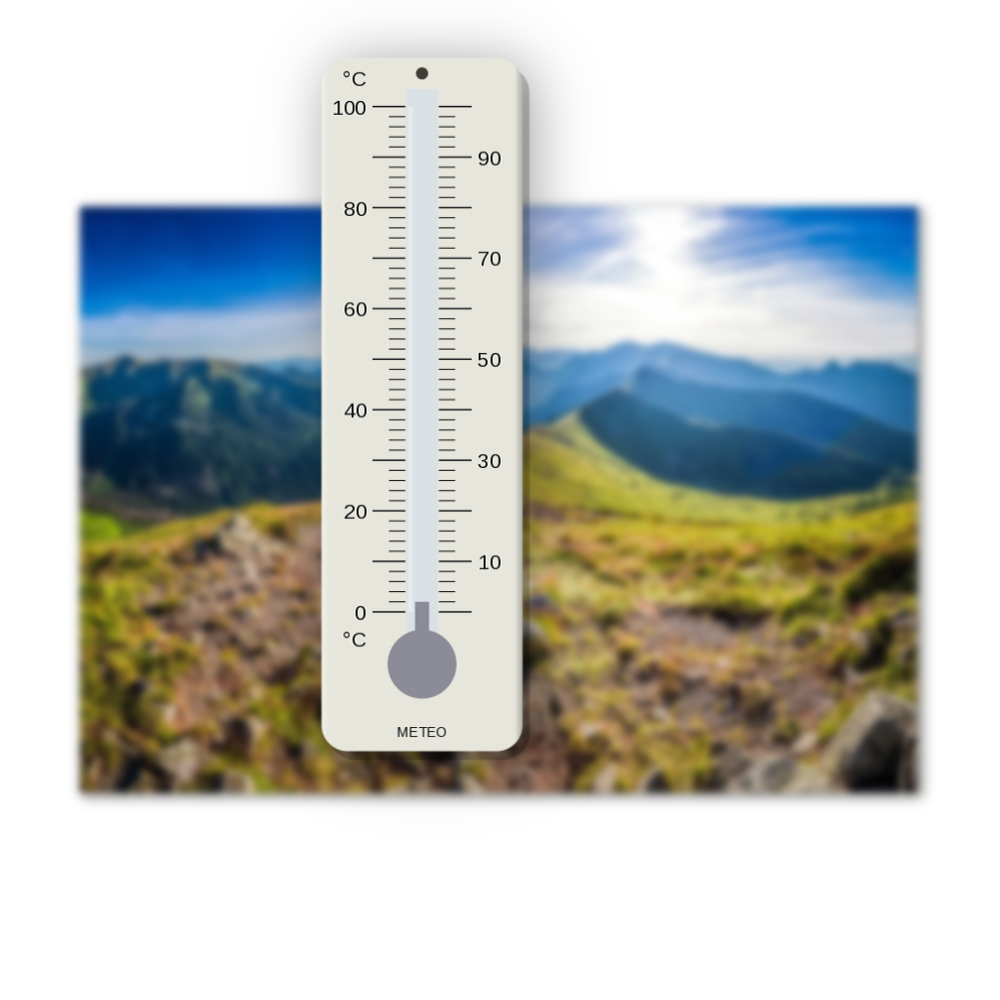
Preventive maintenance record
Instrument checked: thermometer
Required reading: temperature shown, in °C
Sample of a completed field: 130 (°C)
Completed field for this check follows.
2 (°C)
